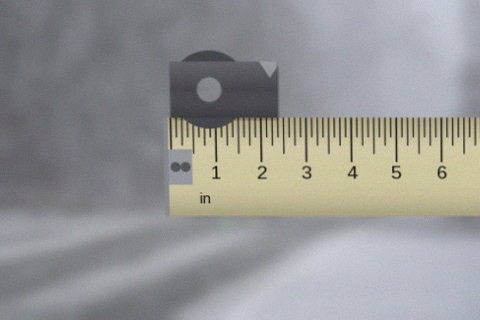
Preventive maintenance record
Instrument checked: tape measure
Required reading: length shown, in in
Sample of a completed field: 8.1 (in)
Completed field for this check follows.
2.375 (in)
